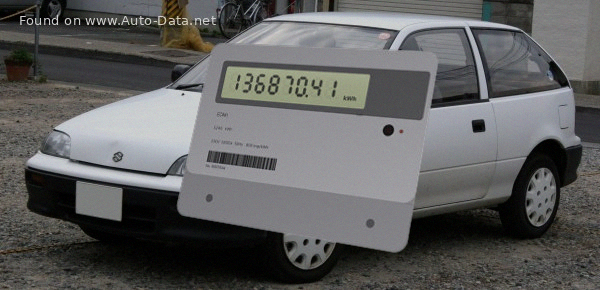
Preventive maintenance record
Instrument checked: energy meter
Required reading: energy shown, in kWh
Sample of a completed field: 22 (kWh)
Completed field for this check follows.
136870.41 (kWh)
